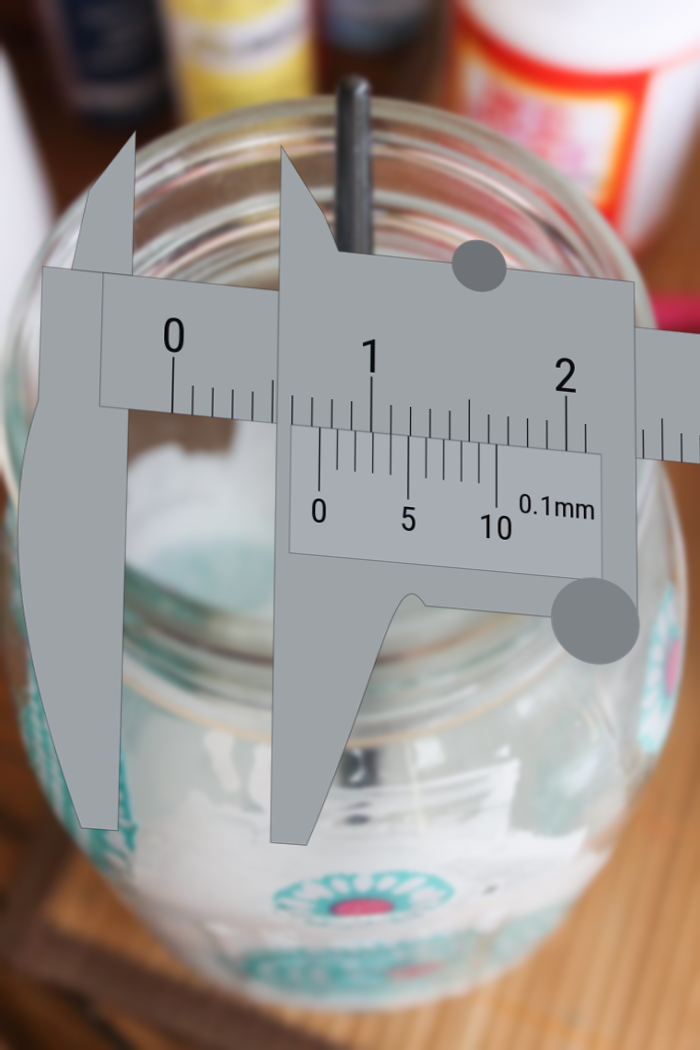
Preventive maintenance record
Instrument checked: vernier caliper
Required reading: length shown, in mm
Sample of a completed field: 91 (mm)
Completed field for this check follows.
7.4 (mm)
